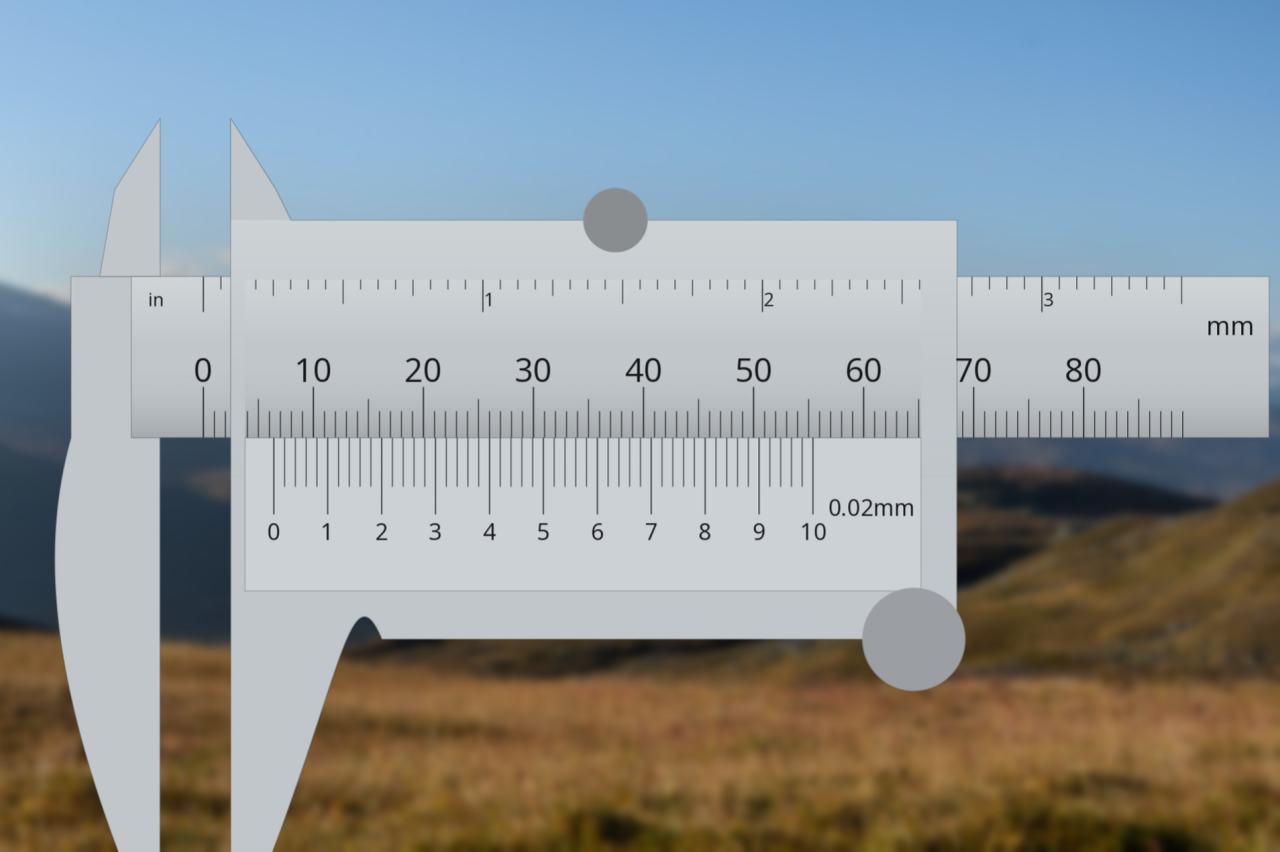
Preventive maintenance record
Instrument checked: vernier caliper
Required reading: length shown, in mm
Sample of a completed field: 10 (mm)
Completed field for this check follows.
6.4 (mm)
